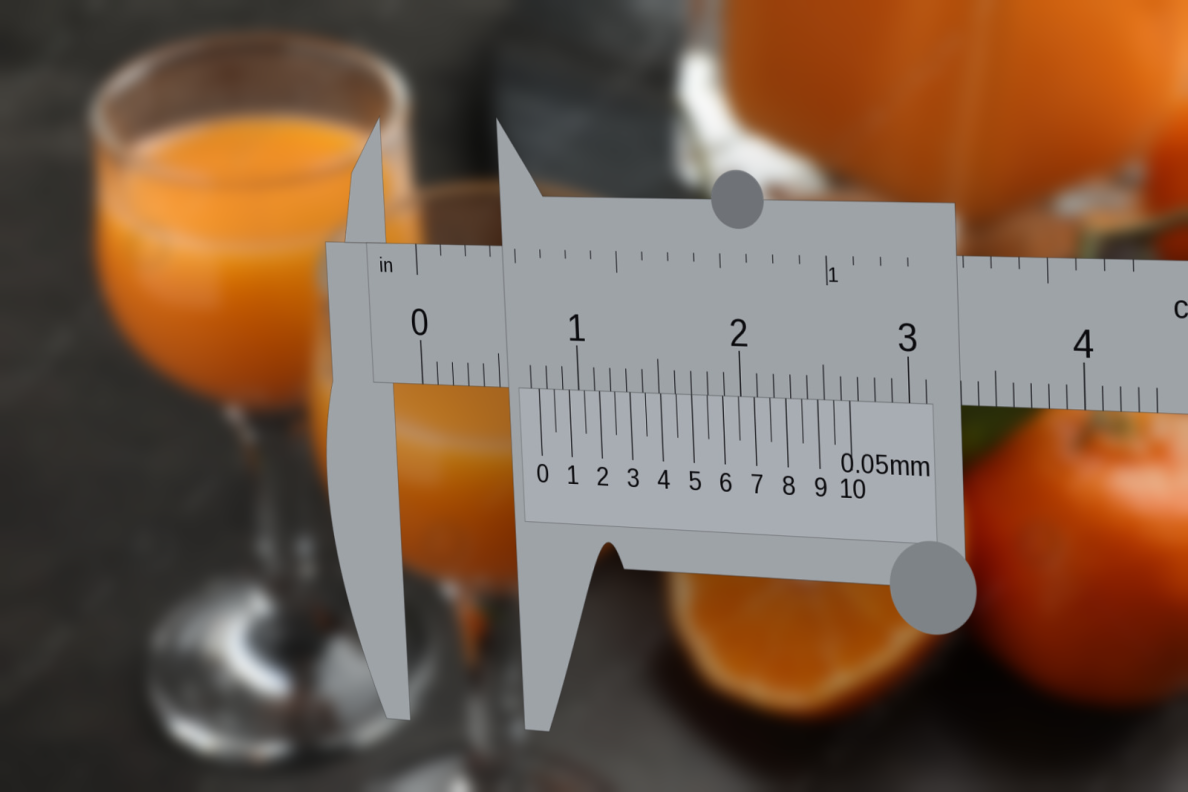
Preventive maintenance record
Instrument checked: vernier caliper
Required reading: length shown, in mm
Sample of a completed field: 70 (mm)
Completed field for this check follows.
7.5 (mm)
